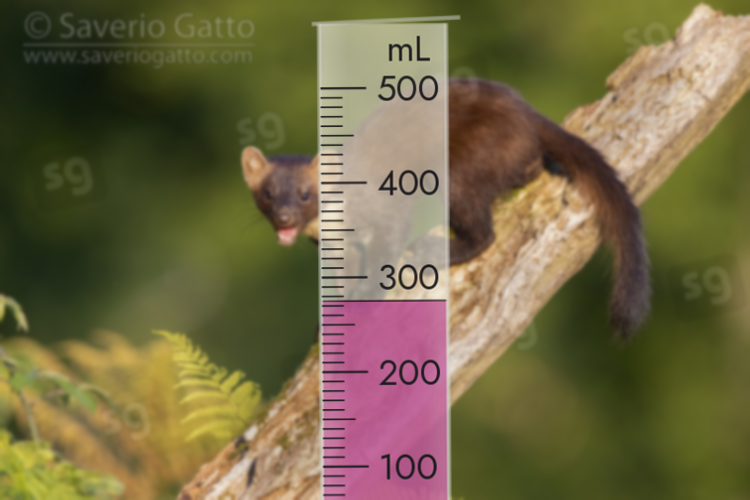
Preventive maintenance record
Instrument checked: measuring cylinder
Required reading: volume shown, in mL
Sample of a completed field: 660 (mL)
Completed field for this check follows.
275 (mL)
